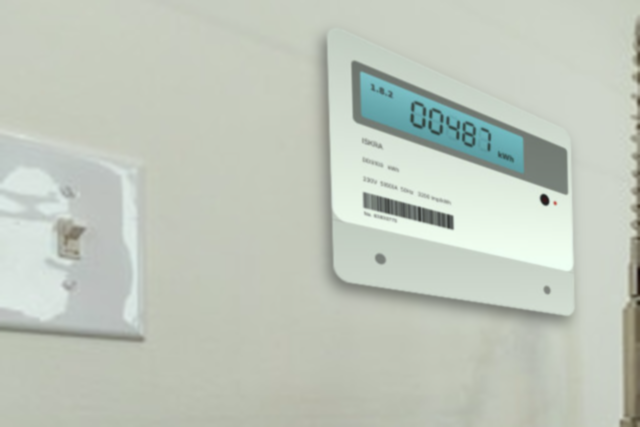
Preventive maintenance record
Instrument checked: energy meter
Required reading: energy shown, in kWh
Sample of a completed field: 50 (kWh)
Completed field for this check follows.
487 (kWh)
